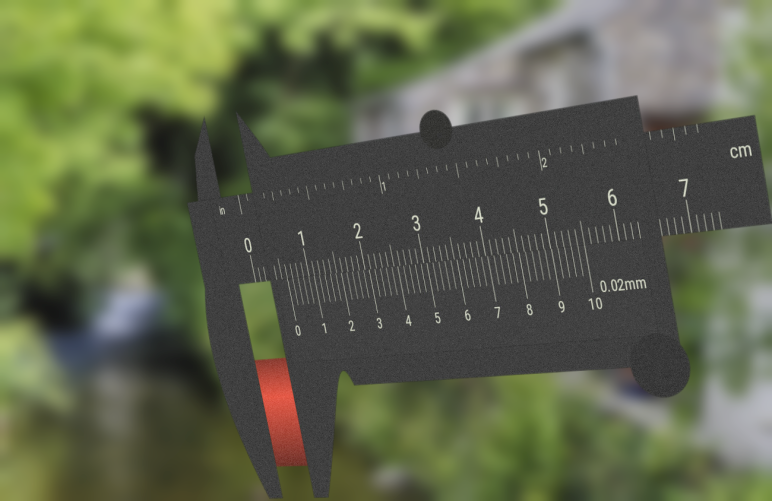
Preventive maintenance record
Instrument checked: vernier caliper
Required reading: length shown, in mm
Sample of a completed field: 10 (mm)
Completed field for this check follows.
6.0 (mm)
